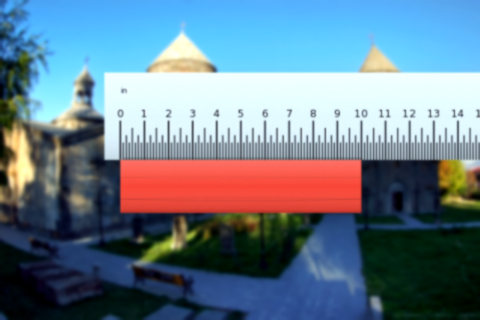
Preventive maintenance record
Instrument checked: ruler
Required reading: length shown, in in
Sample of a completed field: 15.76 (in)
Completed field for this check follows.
10 (in)
